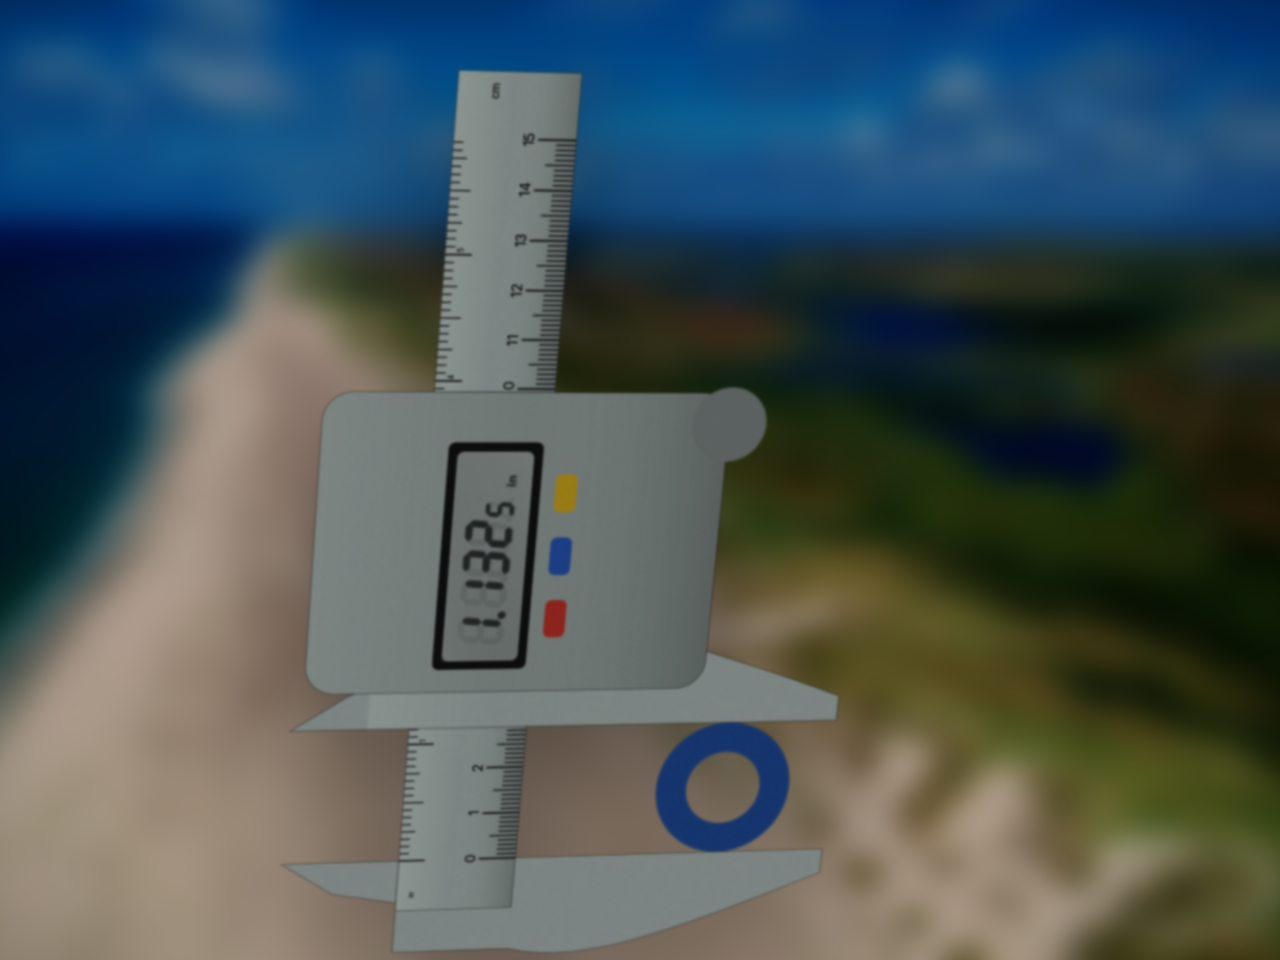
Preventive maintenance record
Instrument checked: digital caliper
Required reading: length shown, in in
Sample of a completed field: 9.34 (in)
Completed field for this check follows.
1.1325 (in)
